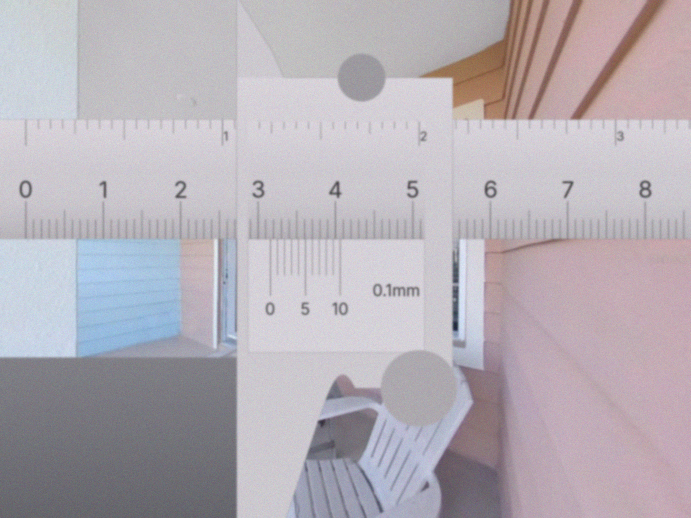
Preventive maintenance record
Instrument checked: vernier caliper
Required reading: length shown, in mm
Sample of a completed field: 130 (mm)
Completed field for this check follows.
31.6 (mm)
